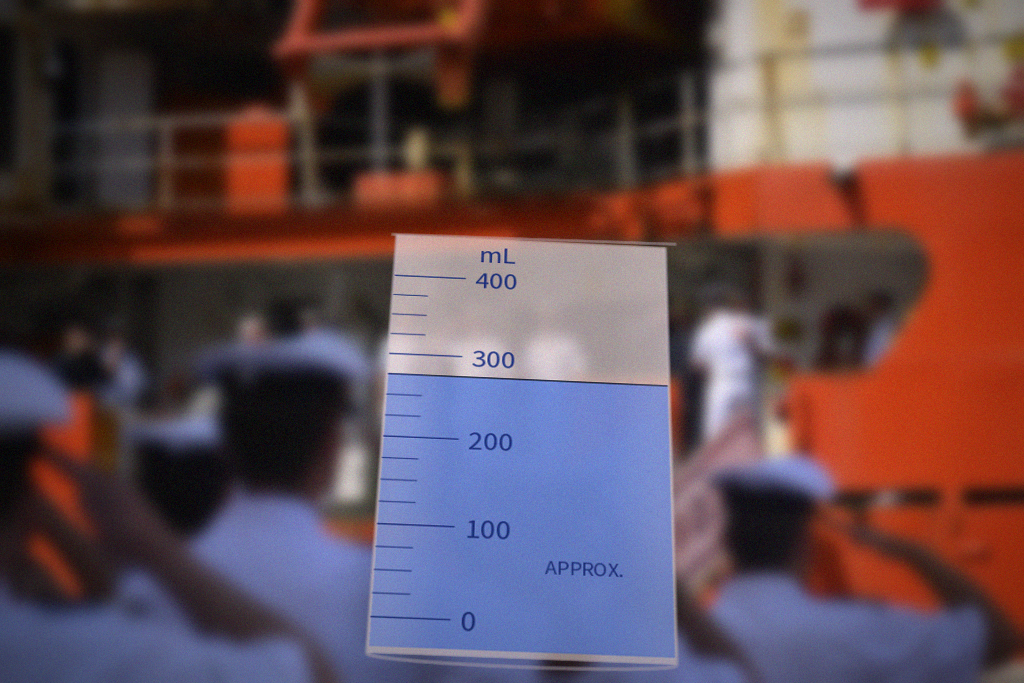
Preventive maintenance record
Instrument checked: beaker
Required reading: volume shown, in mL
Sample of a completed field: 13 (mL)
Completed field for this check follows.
275 (mL)
